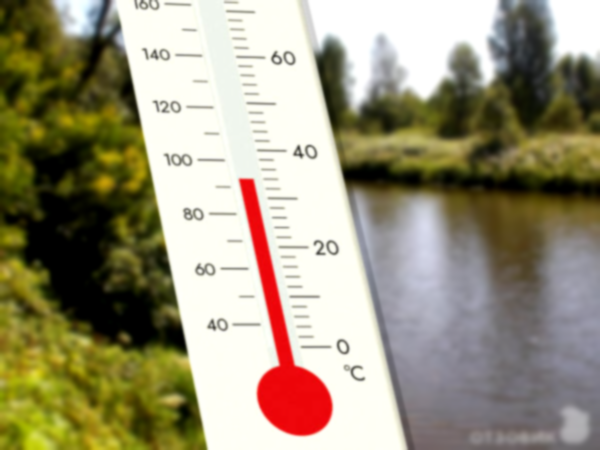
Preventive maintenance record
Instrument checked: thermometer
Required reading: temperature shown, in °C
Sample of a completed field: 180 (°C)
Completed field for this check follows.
34 (°C)
